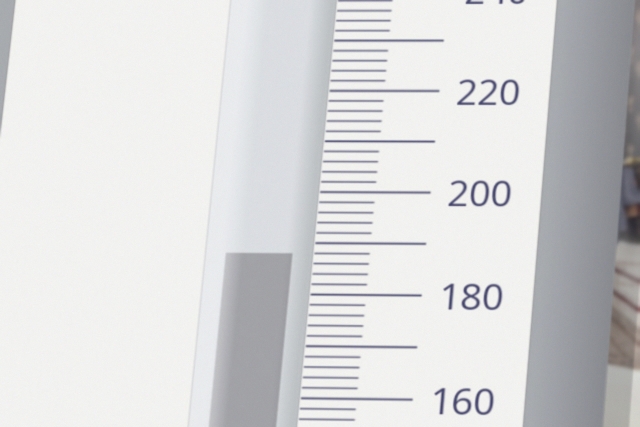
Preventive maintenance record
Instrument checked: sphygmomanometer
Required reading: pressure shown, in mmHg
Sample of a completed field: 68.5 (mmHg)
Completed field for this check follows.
188 (mmHg)
